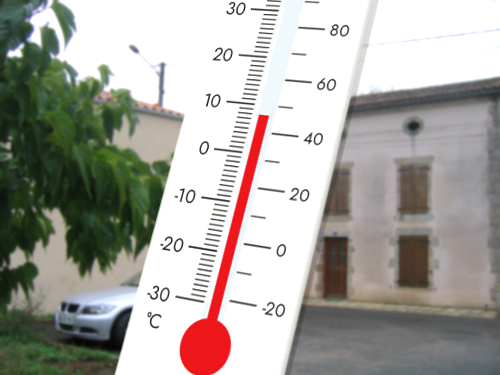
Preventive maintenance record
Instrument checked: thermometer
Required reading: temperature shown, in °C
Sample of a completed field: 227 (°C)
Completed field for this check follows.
8 (°C)
